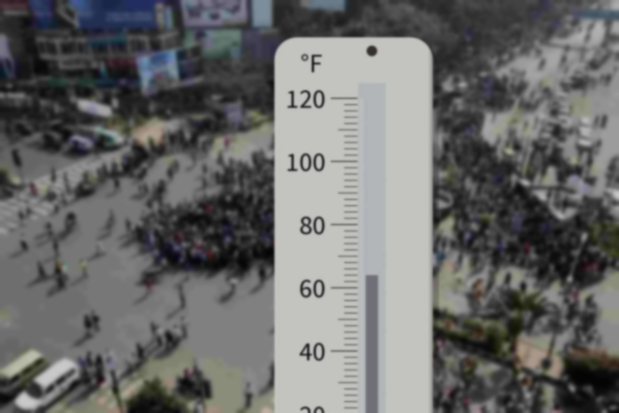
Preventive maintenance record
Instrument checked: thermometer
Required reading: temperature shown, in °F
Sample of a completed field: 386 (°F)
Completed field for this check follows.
64 (°F)
